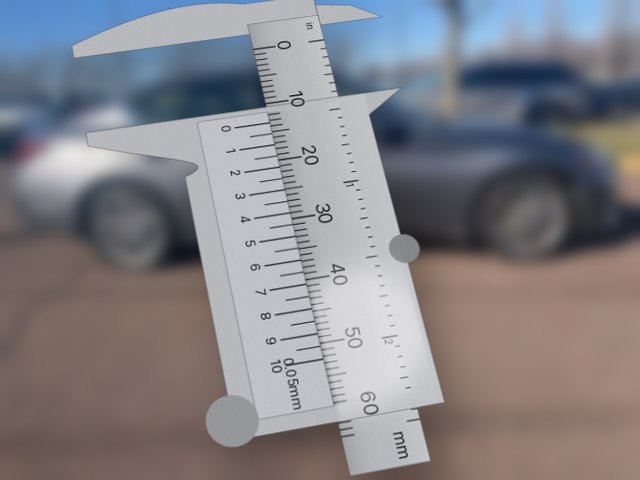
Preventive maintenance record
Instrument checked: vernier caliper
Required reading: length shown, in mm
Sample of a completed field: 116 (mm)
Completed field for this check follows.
13.4 (mm)
